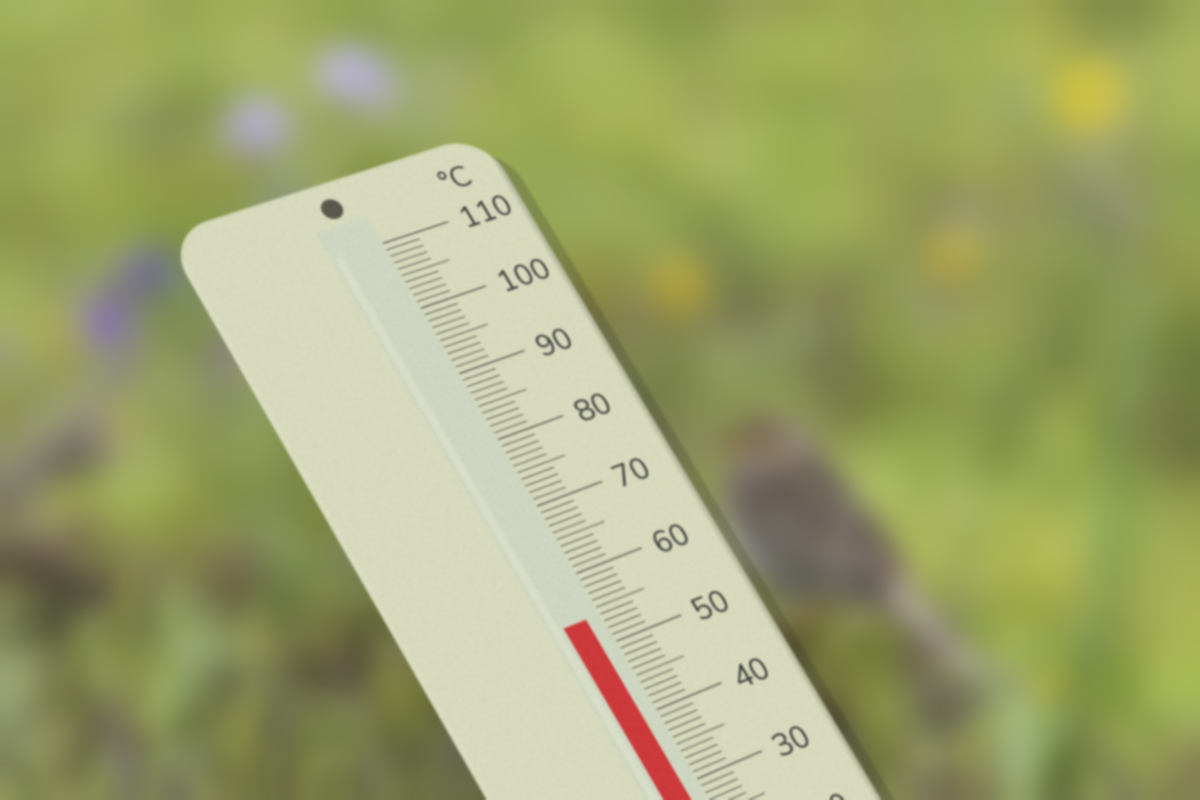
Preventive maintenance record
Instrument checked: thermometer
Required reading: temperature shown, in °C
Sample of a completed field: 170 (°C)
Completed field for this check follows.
54 (°C)
